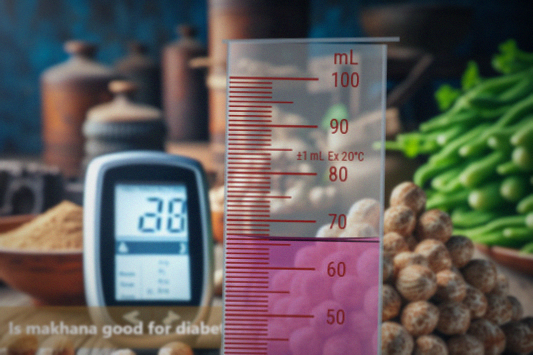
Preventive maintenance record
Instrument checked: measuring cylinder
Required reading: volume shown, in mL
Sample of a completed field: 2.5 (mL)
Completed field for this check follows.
66 (mL)
